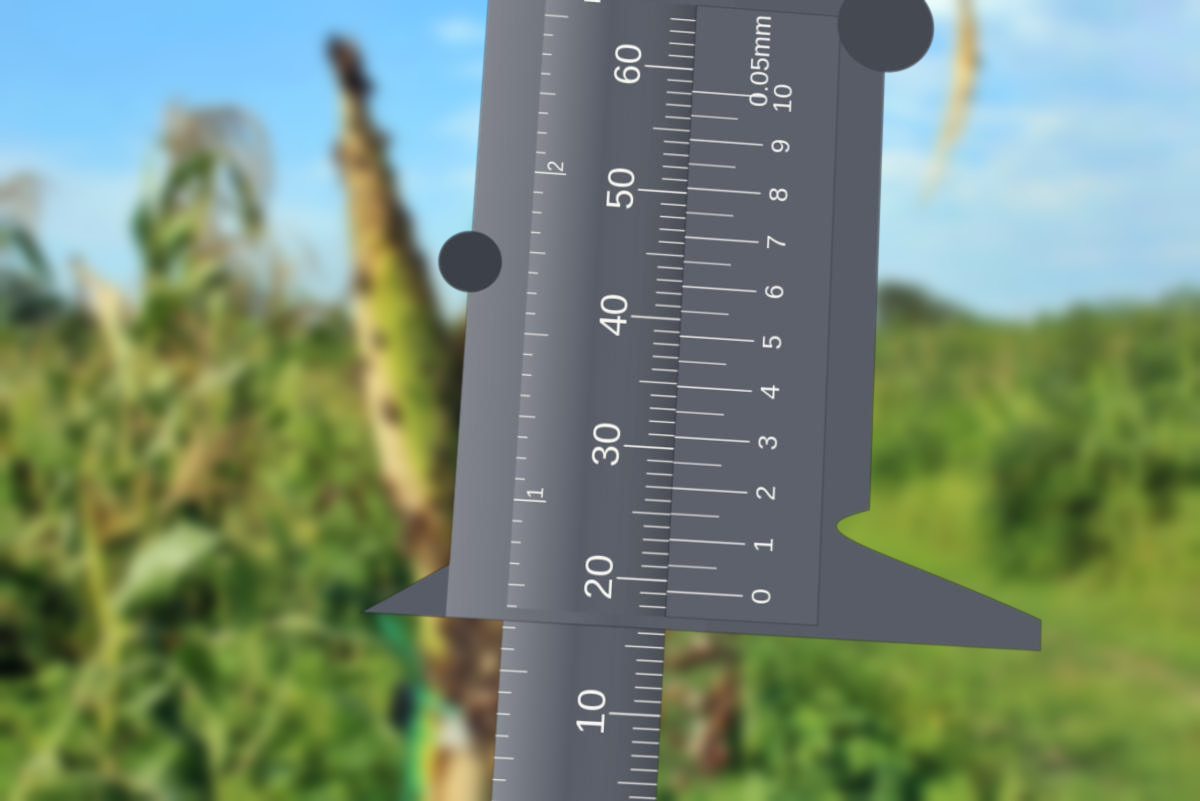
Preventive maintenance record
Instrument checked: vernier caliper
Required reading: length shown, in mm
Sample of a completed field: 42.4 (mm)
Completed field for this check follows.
19.2 (mm)
